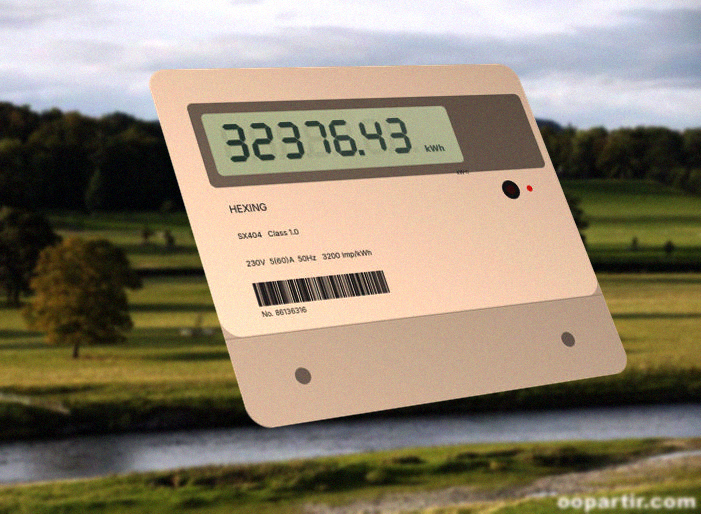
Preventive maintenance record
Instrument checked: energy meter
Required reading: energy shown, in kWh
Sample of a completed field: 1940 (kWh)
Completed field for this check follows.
32376.43 (kWh)
